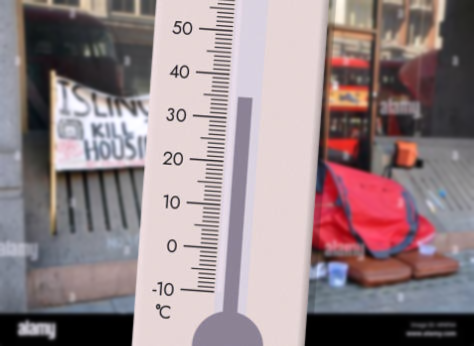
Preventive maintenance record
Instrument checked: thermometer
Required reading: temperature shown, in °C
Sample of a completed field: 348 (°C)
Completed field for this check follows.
35 (°C)
